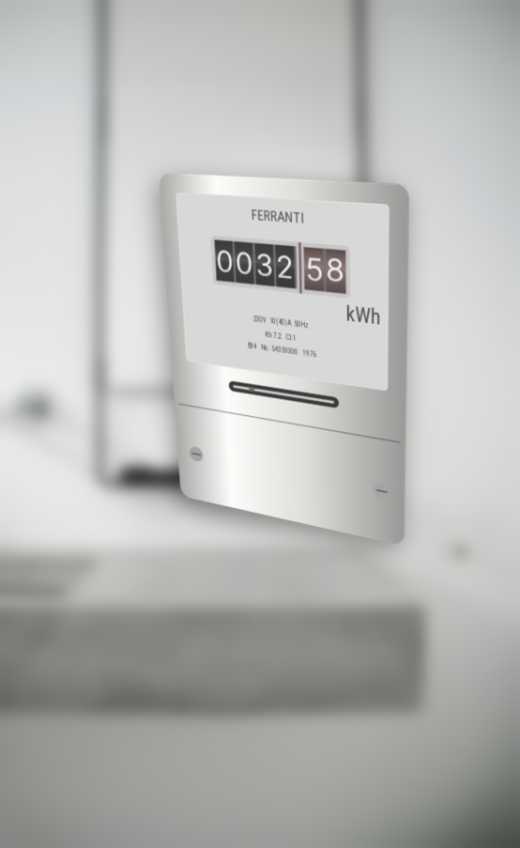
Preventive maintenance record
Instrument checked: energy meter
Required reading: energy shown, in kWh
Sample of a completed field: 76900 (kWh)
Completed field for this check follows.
32.58 (kWh)
